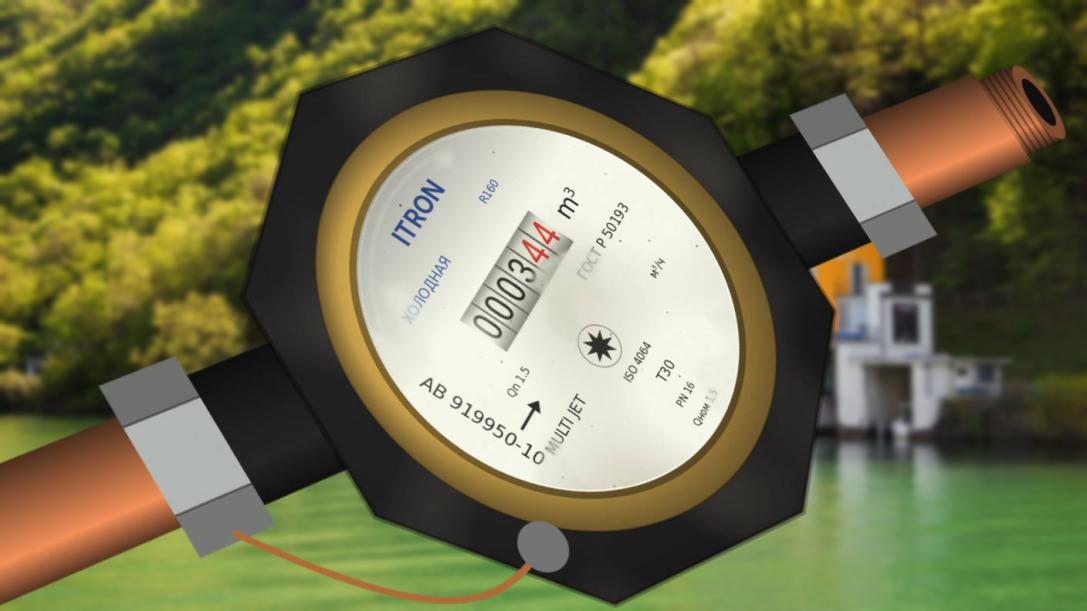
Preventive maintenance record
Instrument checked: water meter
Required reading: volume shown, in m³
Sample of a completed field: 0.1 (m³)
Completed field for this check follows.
3.44 (m³)
